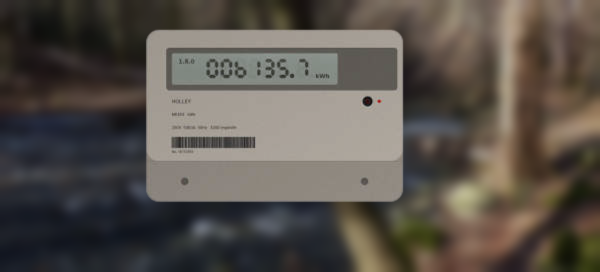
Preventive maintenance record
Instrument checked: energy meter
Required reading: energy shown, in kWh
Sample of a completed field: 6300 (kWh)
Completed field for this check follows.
6135.7 (kWh)
